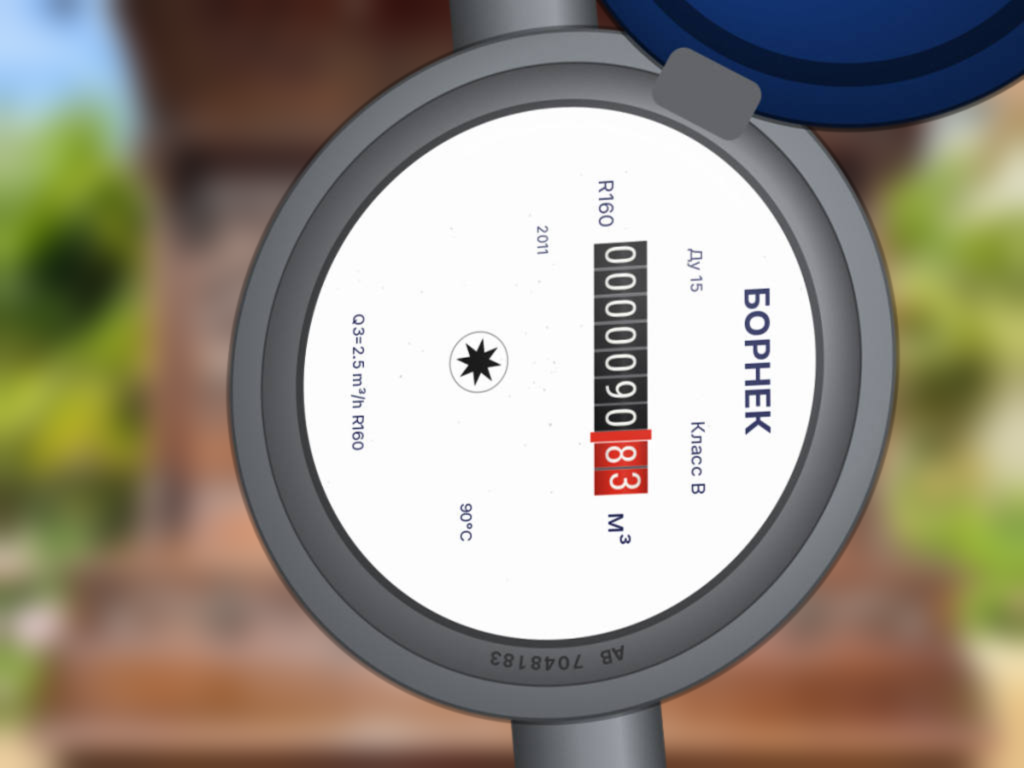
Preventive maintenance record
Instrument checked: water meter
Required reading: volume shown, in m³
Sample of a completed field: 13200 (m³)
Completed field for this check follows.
90.83 (m³)
